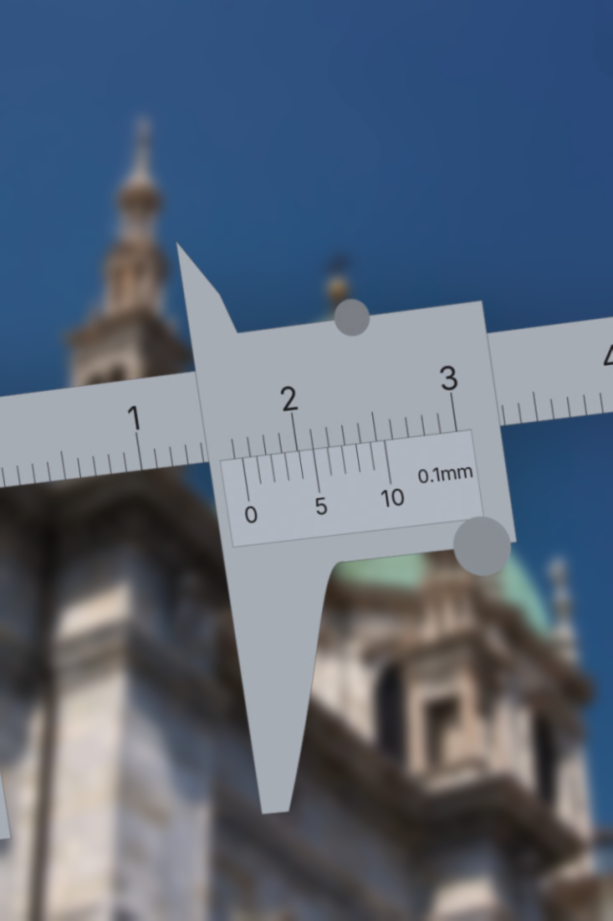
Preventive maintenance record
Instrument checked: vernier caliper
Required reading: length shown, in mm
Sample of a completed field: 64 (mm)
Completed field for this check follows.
16.5 (mm)
